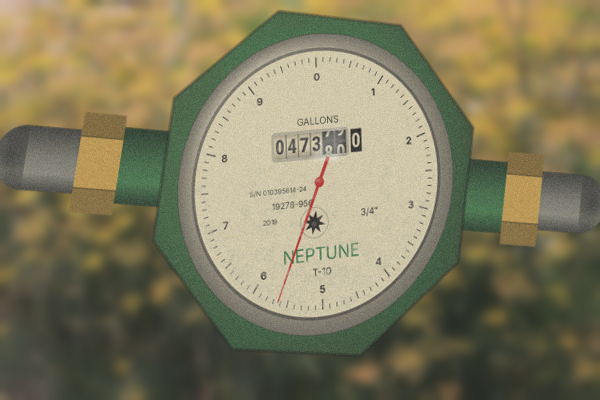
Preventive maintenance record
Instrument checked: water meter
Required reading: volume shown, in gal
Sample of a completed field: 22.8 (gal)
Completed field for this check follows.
473795.6 (gal)
